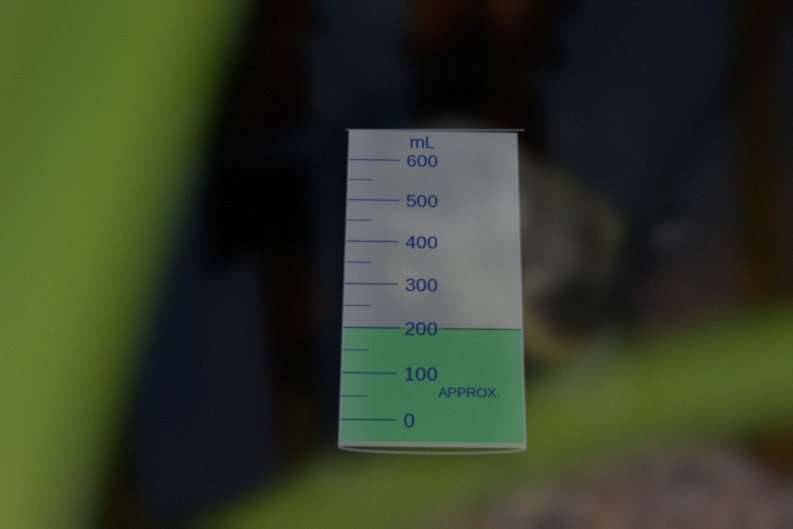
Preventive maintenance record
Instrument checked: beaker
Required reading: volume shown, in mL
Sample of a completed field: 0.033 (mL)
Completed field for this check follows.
200 (mL)
